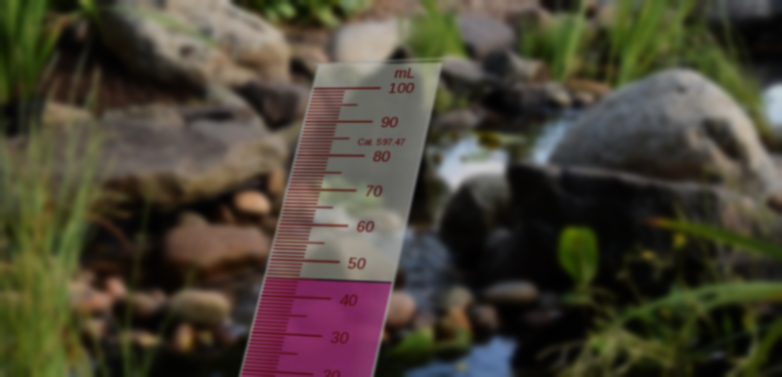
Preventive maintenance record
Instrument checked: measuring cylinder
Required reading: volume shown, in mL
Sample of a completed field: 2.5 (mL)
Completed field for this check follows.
45 (mL)
